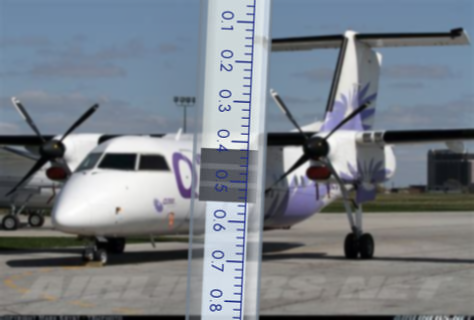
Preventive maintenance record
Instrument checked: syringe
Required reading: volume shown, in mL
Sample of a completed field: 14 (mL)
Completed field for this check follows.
0.42 (mL)
